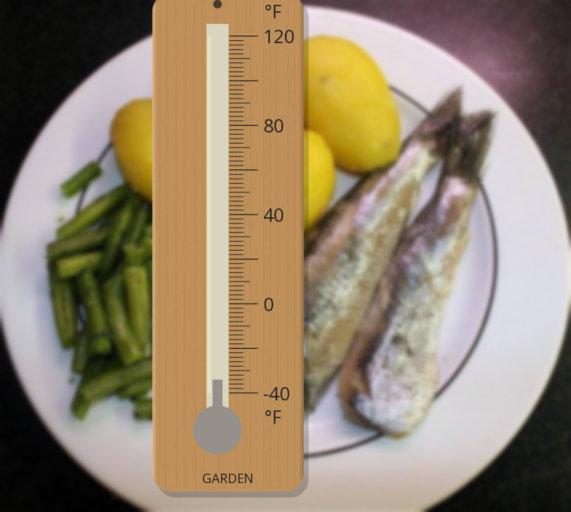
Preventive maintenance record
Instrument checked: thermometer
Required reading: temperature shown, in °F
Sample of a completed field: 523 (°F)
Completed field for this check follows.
-34 (°F)
